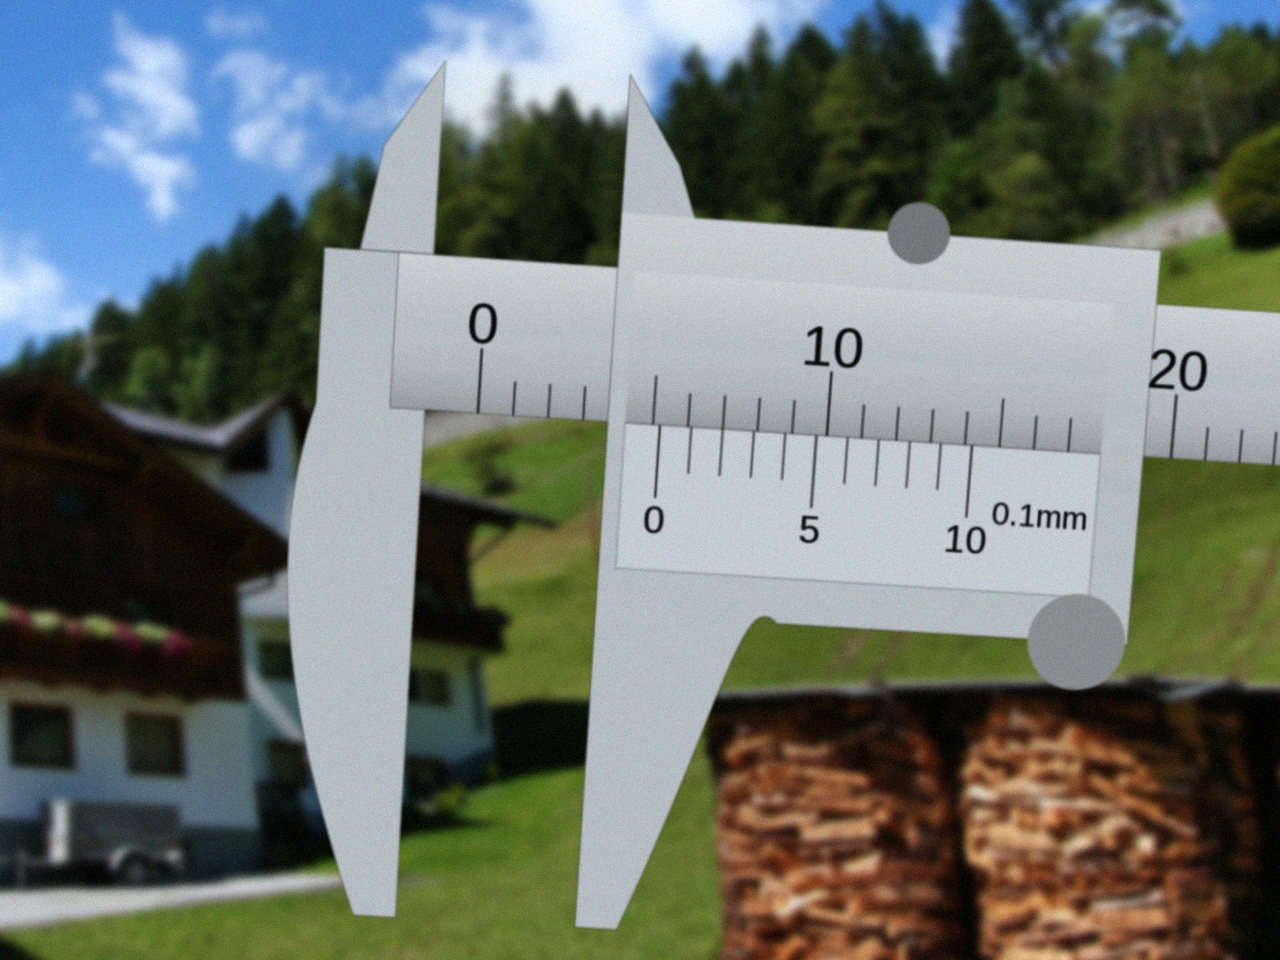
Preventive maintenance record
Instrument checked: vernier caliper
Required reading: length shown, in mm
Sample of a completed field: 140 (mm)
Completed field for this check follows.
5.2 (mm)
